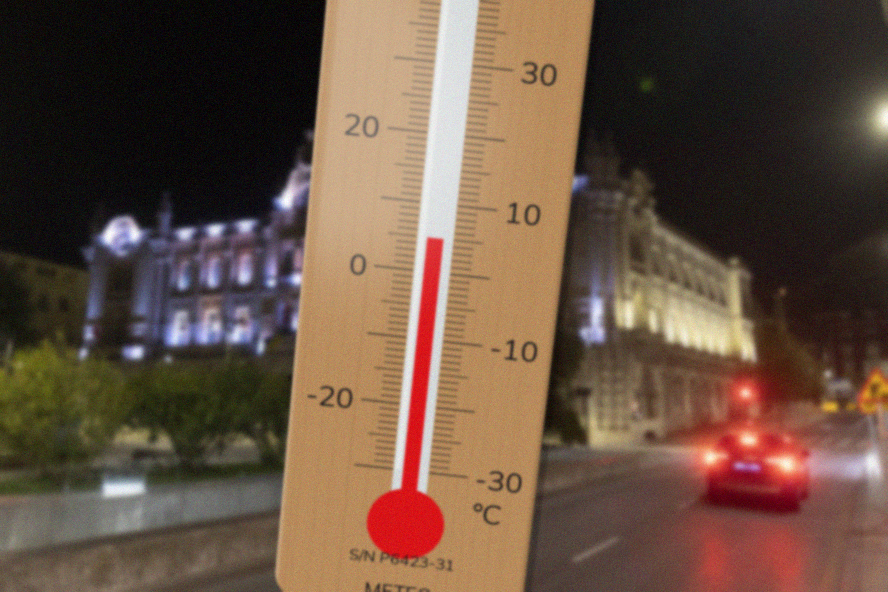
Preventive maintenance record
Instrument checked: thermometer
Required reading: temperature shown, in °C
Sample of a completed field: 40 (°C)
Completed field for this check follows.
5 (°C)
